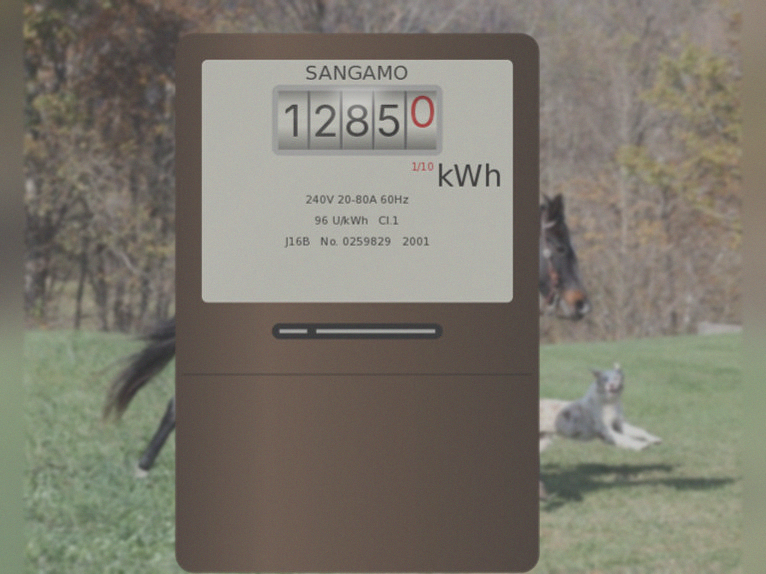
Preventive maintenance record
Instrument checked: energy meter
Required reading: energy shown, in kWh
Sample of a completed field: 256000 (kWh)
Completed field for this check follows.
1285.0 (kWh)
